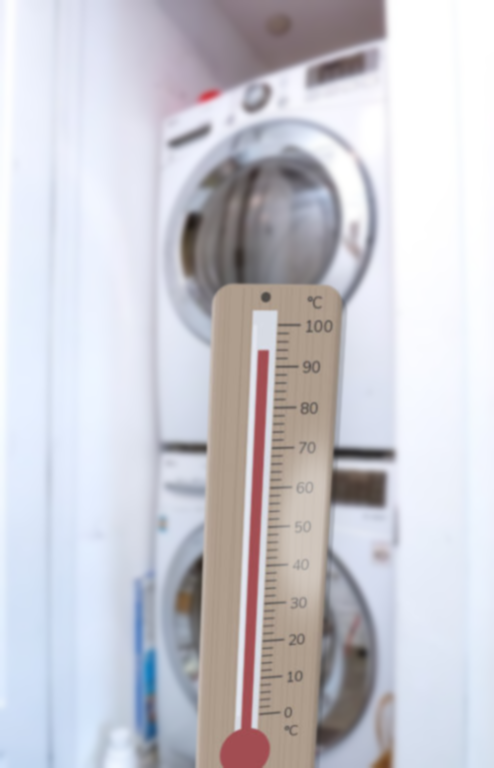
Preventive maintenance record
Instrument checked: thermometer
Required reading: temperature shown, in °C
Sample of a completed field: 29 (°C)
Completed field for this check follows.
94 (°C)
